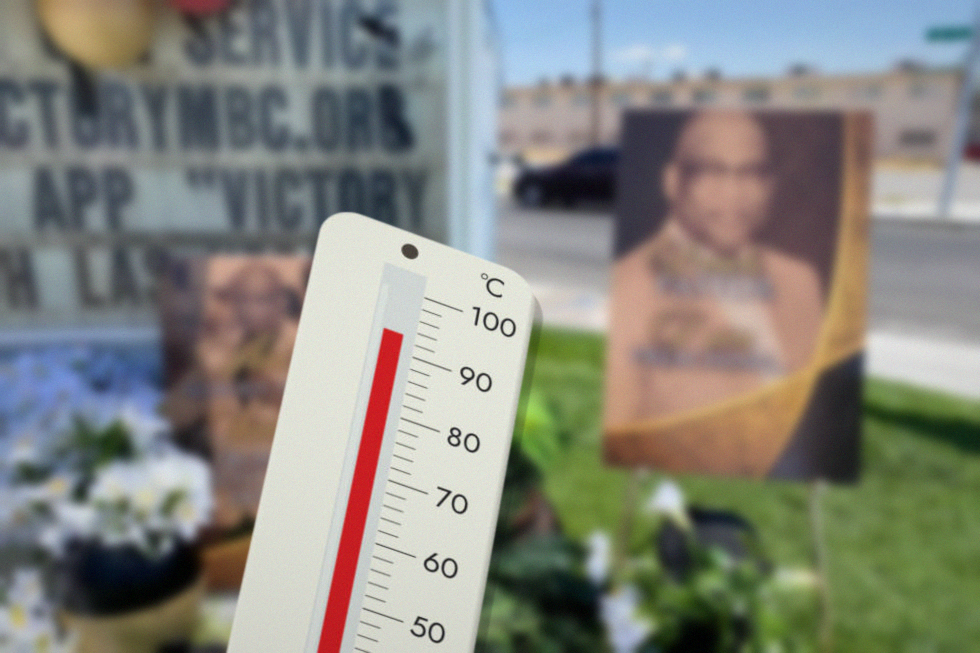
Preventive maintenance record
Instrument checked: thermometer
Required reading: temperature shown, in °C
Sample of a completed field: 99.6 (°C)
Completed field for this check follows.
93 (°C)
